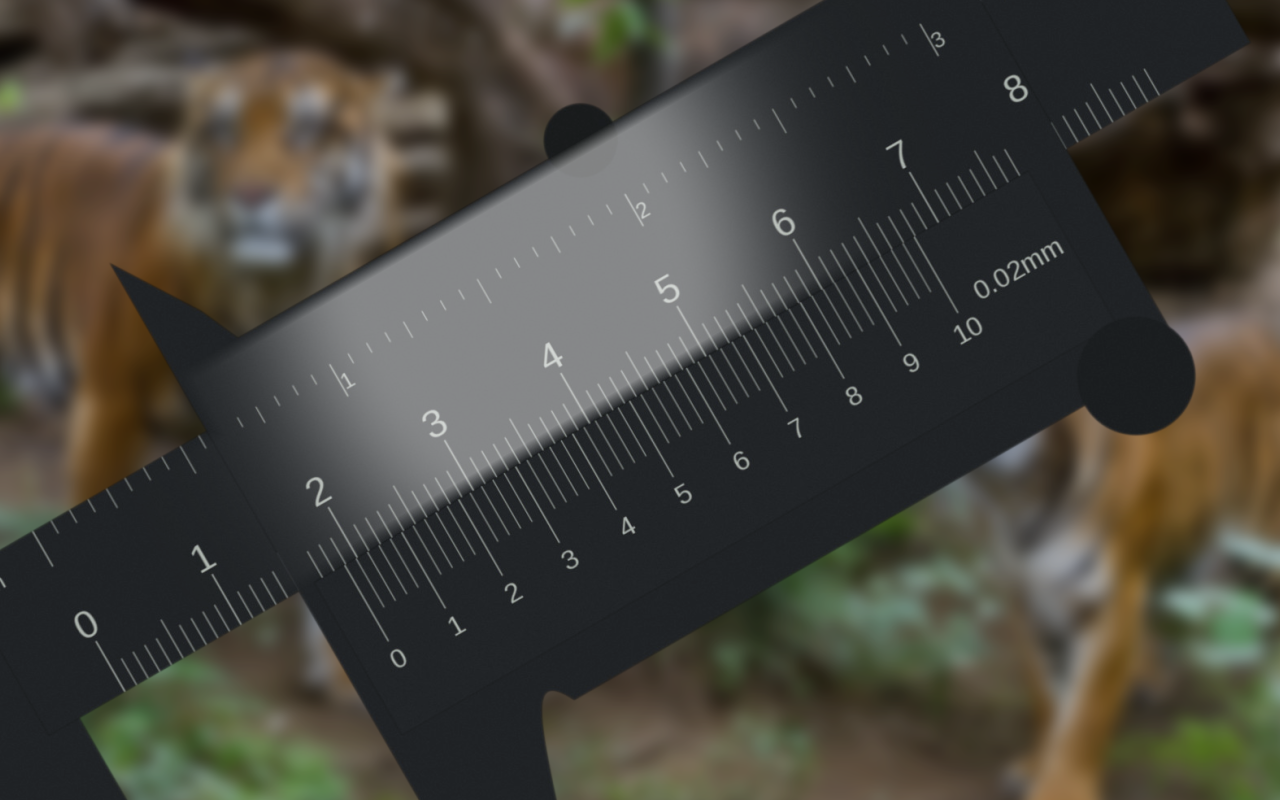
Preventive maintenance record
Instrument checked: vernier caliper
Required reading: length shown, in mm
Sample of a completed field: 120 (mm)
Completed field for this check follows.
18.9 (mm)
